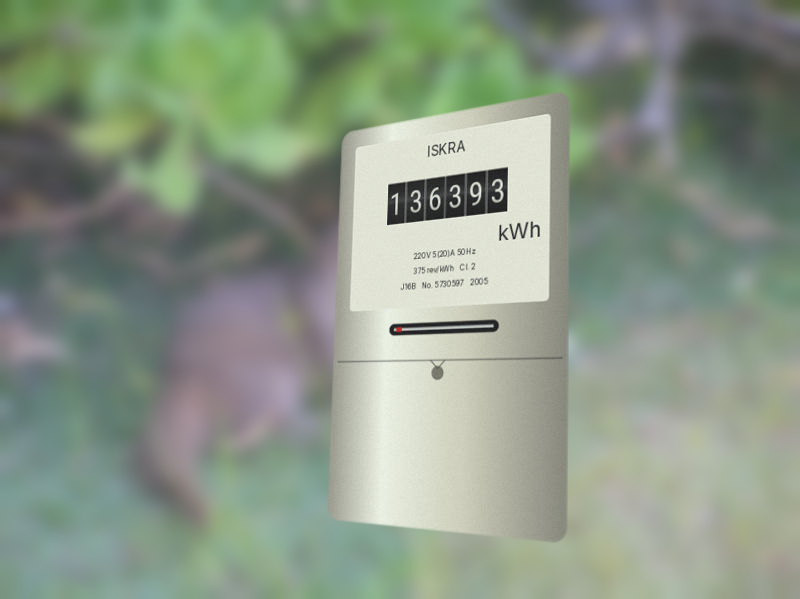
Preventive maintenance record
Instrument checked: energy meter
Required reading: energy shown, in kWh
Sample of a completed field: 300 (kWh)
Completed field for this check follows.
136393 (kWh)
